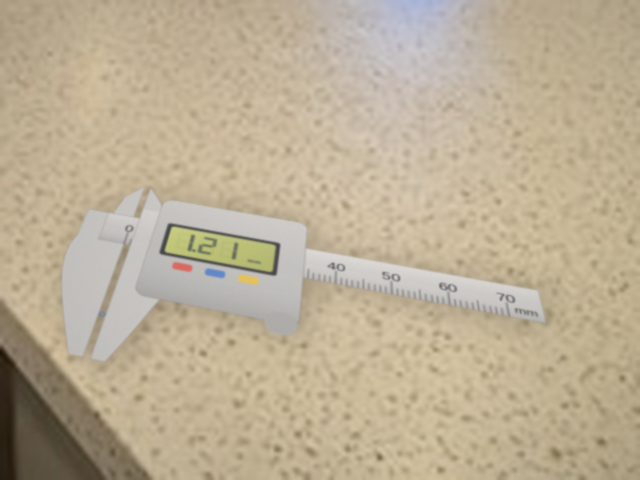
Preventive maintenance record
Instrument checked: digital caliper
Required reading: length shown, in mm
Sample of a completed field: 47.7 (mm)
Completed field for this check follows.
1.21 (mm)
